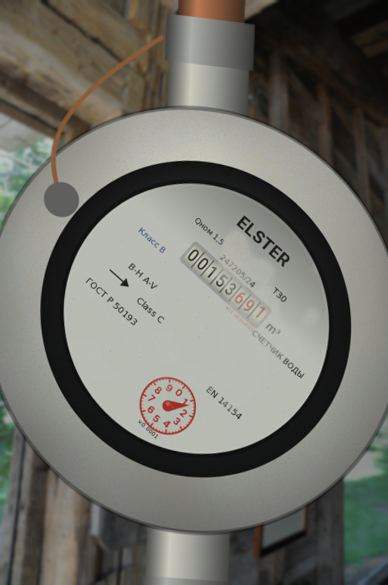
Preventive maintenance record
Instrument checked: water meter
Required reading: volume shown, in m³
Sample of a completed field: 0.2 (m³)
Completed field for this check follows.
153.6911 (m³)
